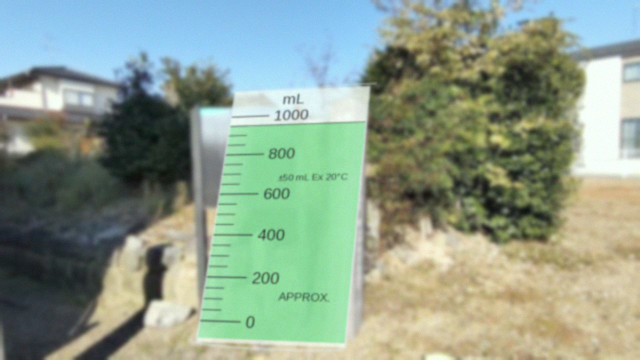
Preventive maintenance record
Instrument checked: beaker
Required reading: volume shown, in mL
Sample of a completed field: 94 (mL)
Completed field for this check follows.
950 (mL)
